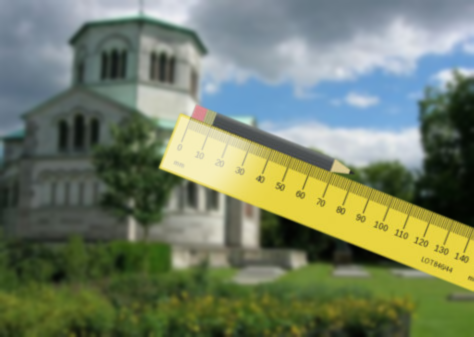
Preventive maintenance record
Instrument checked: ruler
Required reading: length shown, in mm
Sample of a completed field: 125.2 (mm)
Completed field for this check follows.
80 (mm)
